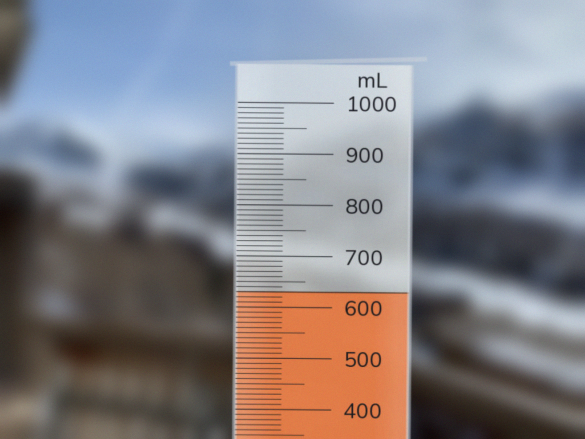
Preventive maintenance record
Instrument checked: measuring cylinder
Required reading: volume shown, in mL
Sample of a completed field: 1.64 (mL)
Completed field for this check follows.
630 (mL)
